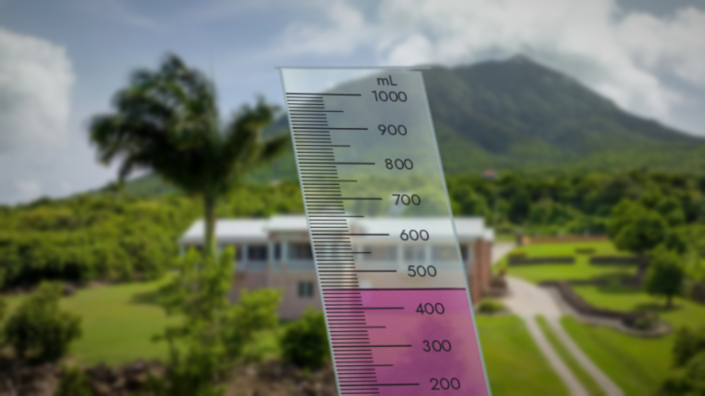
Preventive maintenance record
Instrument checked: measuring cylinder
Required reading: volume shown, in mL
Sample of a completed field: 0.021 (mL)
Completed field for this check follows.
450 (mL)
